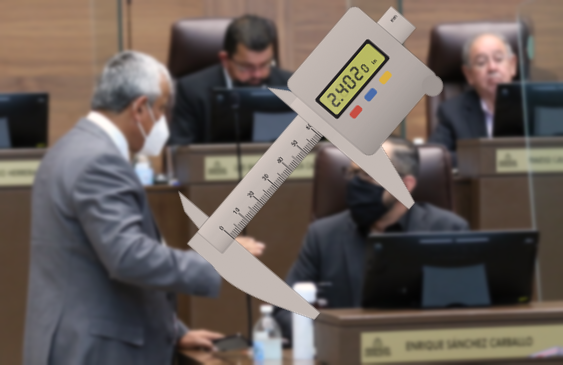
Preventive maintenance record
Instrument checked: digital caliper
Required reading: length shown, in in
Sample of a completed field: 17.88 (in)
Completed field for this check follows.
2.4020 (in)
